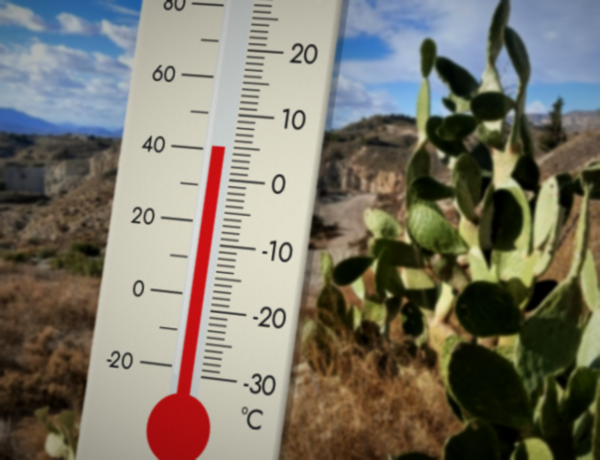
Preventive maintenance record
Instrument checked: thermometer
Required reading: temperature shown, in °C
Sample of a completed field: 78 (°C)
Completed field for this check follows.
5 (°C)
